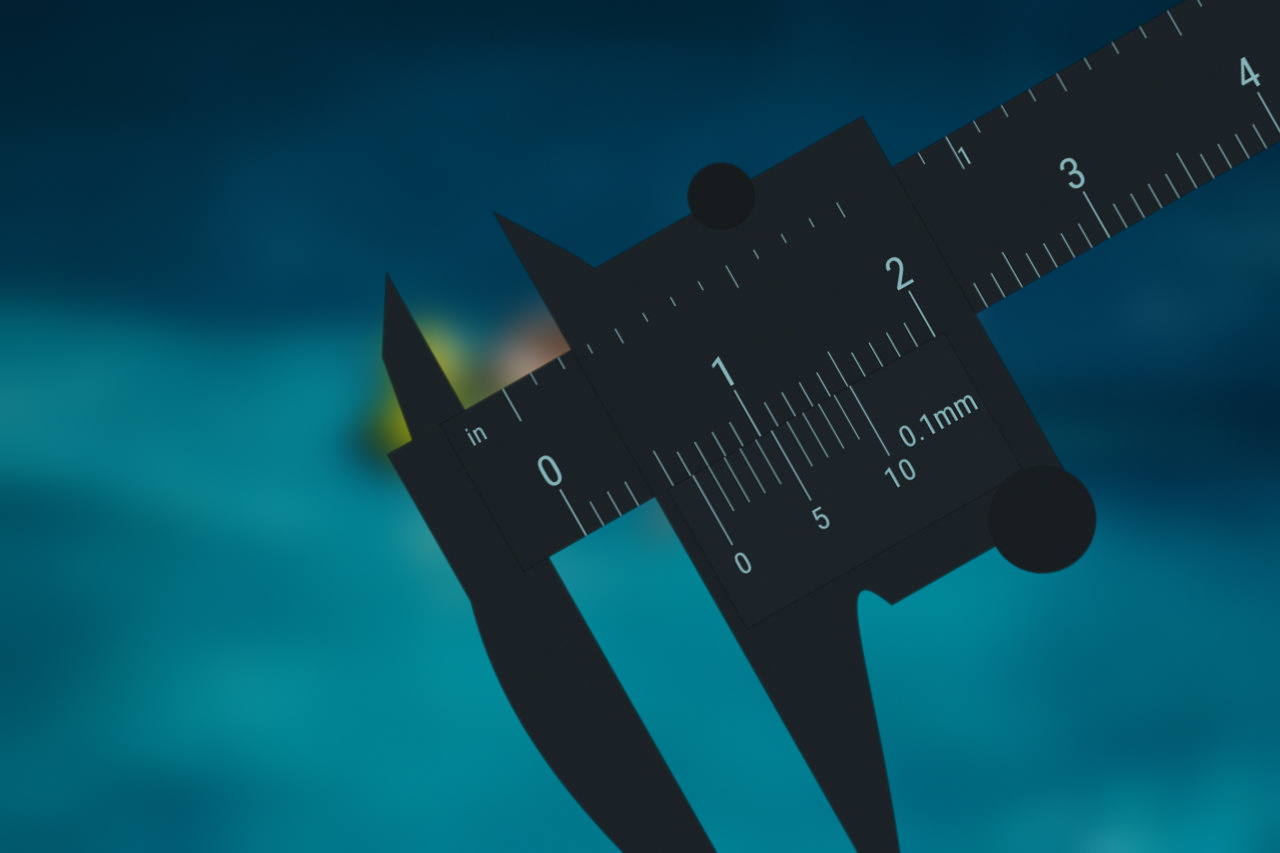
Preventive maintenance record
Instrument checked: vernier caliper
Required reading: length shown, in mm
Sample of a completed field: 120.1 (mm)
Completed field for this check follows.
6.1 (mm)
